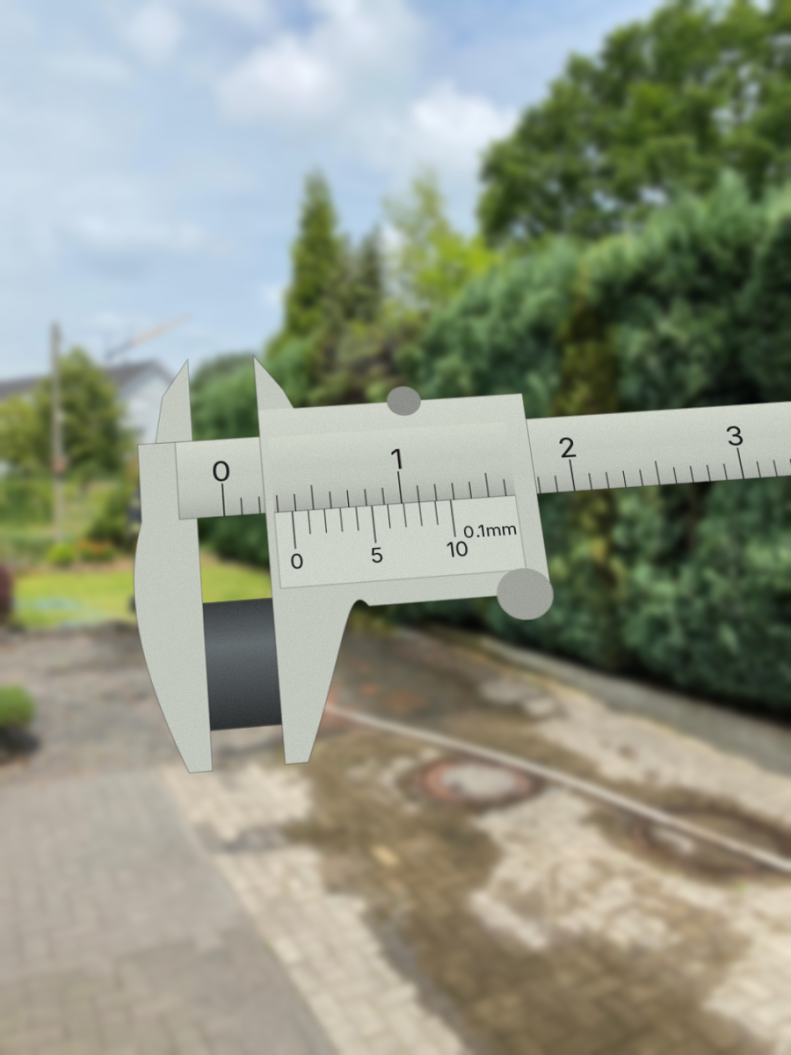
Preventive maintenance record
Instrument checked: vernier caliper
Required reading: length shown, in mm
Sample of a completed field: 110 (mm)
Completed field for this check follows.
3.8 (mm)
